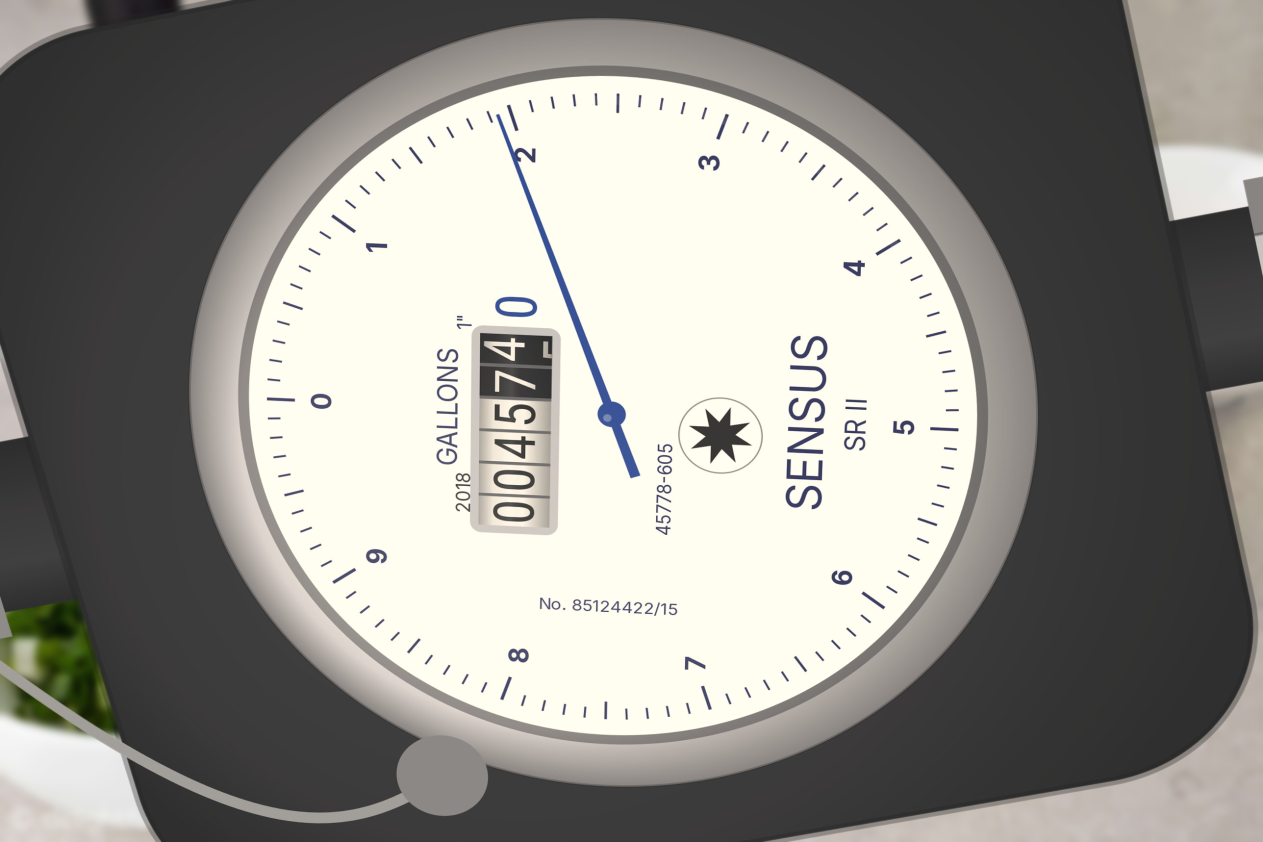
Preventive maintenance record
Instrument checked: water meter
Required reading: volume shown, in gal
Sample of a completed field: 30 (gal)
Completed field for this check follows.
45741.9 (gal)
